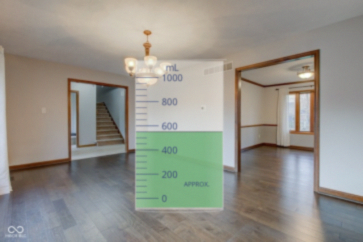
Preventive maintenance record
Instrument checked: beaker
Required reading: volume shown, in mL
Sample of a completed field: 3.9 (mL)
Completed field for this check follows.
550 (mL)
